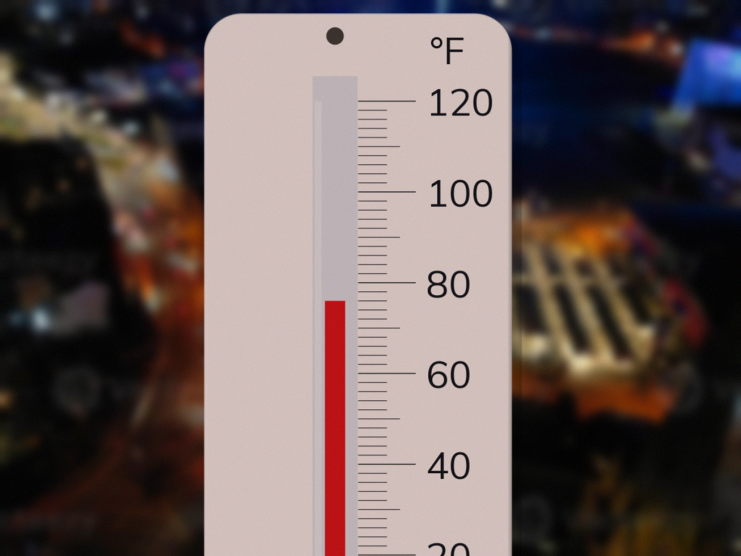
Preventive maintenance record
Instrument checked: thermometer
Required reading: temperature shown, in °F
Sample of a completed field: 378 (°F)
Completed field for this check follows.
76 (°F)
